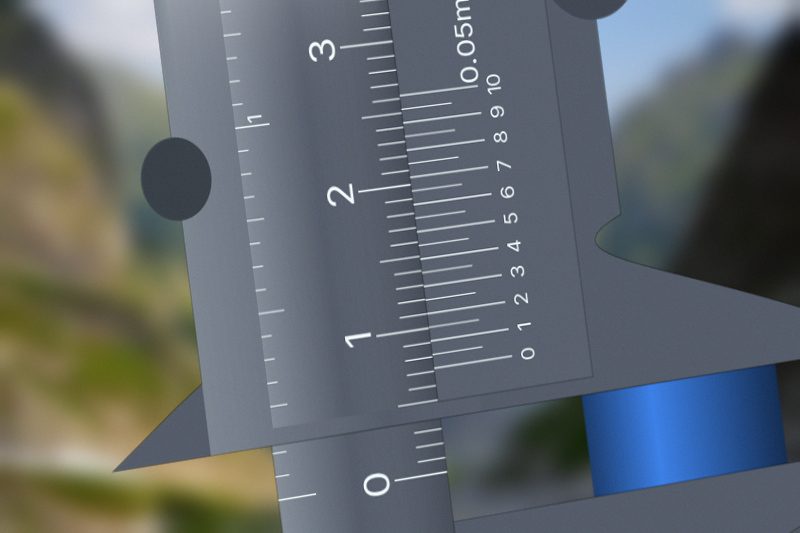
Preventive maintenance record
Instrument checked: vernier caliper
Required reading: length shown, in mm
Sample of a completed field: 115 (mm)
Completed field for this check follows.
7.2 (mm)
